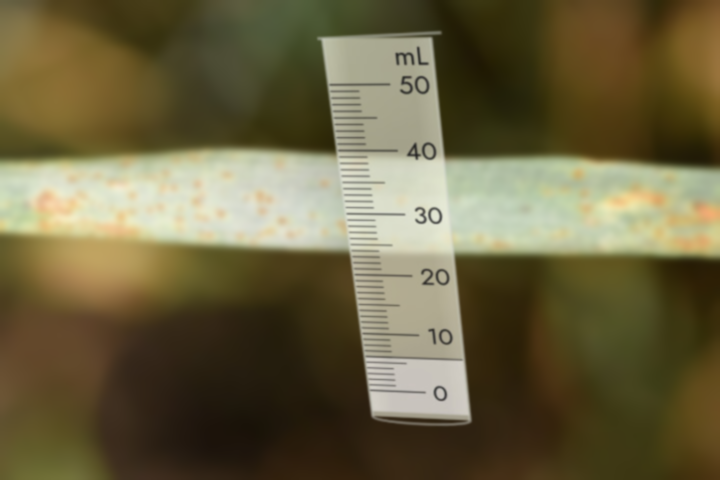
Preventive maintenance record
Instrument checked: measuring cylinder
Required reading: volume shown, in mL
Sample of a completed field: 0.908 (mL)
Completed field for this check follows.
6 (mL)
